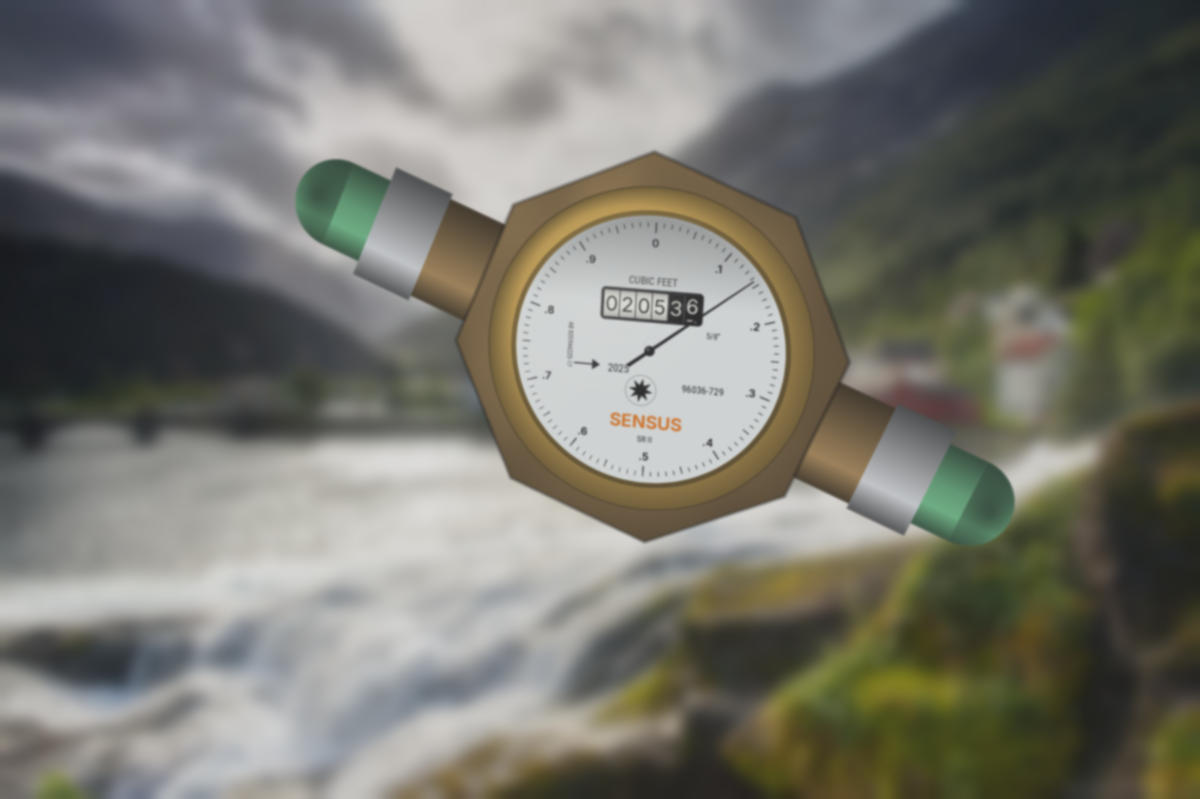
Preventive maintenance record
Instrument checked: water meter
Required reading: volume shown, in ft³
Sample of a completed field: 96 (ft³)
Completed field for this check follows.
20536.14 (ft³)
